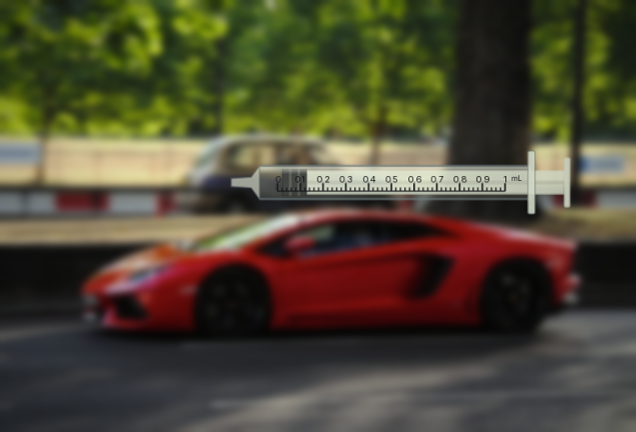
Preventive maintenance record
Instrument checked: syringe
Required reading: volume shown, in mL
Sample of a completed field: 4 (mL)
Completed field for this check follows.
0.02 (mL)
